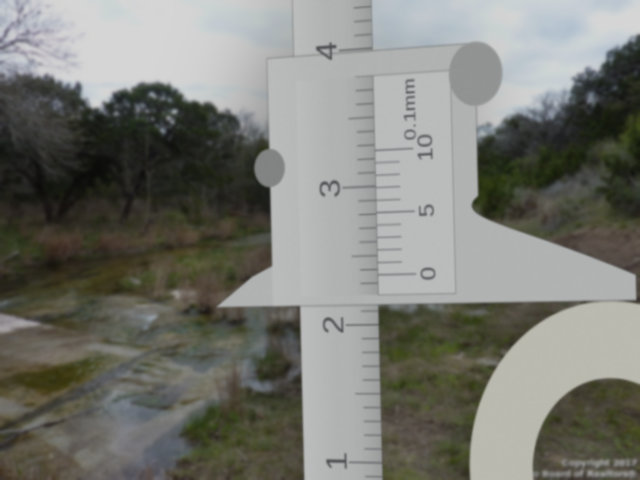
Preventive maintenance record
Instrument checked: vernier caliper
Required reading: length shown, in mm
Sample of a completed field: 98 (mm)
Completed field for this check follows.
23.6 (mm)
